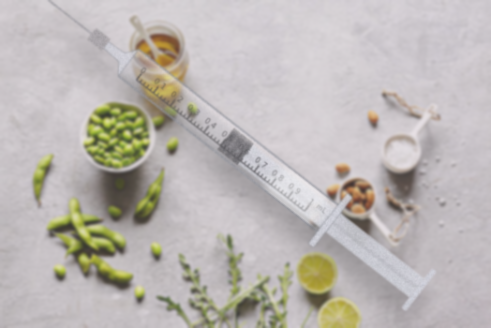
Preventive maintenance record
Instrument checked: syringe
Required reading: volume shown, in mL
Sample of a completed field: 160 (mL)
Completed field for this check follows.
0.5 (mL)
